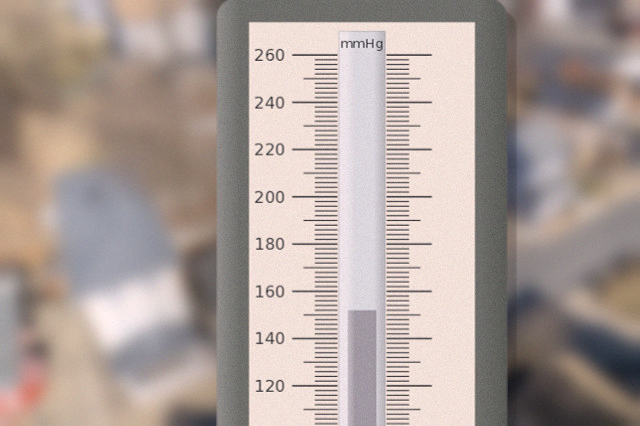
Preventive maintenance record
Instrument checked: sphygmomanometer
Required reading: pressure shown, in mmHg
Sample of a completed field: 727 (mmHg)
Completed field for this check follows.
152 (mmHg)
